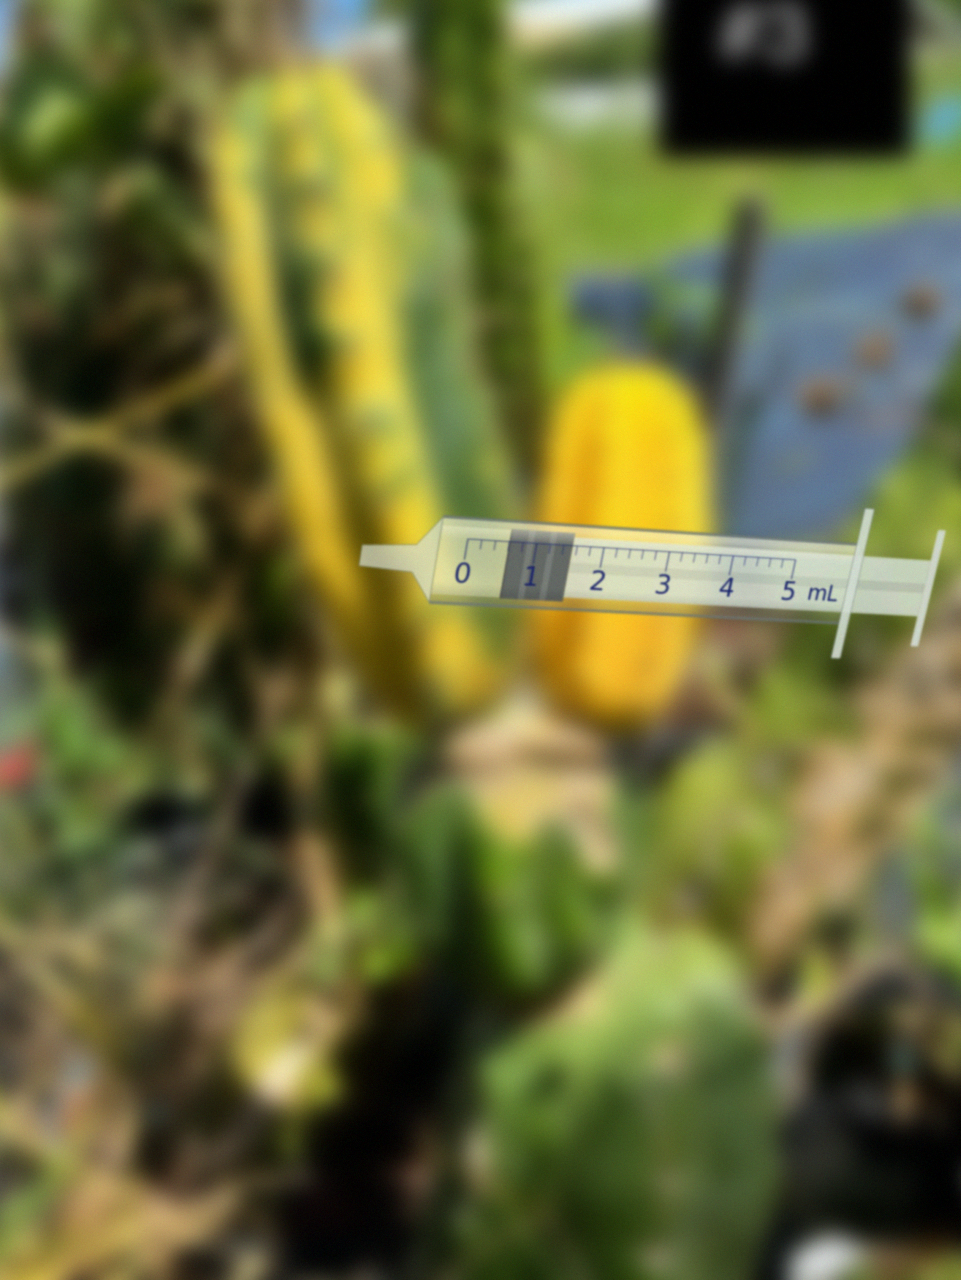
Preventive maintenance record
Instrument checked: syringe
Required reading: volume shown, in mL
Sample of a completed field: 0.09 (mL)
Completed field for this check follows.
0.6 (mL)
